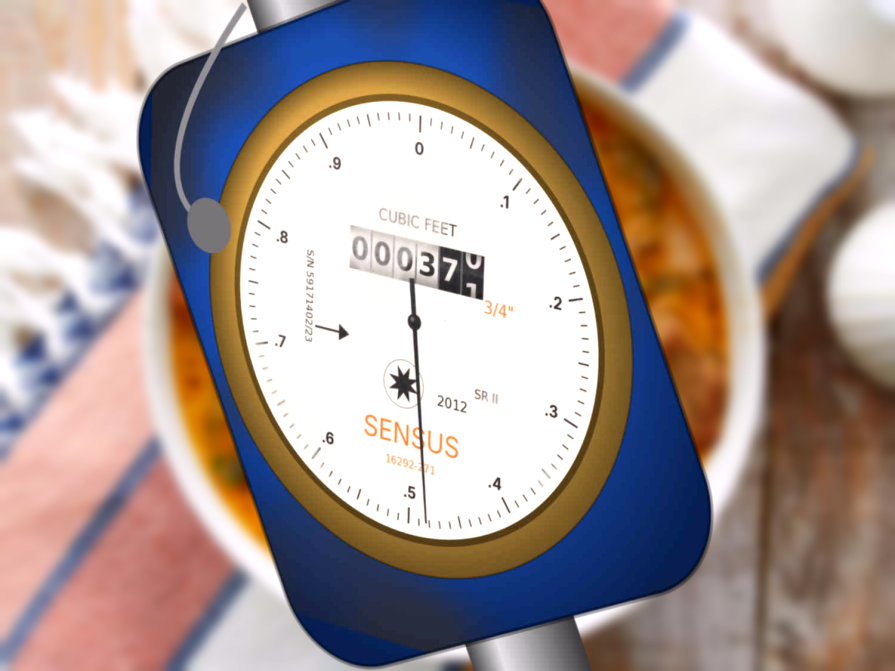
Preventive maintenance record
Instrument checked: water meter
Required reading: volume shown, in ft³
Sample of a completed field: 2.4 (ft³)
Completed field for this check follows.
370.48 (ft³)
